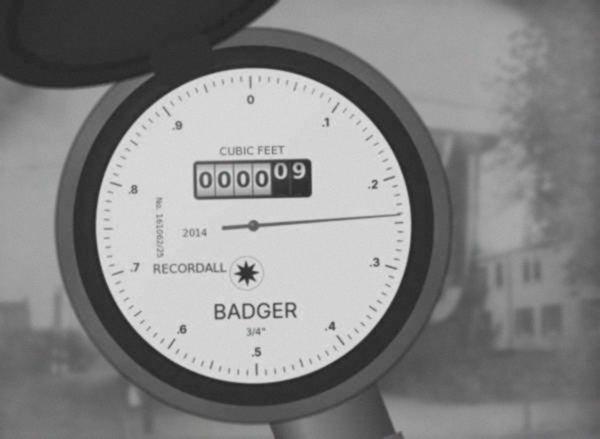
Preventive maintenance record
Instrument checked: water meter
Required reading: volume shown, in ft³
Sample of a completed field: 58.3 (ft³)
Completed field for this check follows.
9.24 (ft³)
